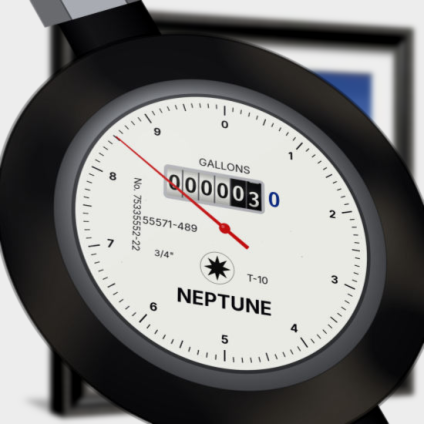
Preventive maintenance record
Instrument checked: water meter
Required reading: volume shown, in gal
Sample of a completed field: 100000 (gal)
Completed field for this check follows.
28.5 (gal)
